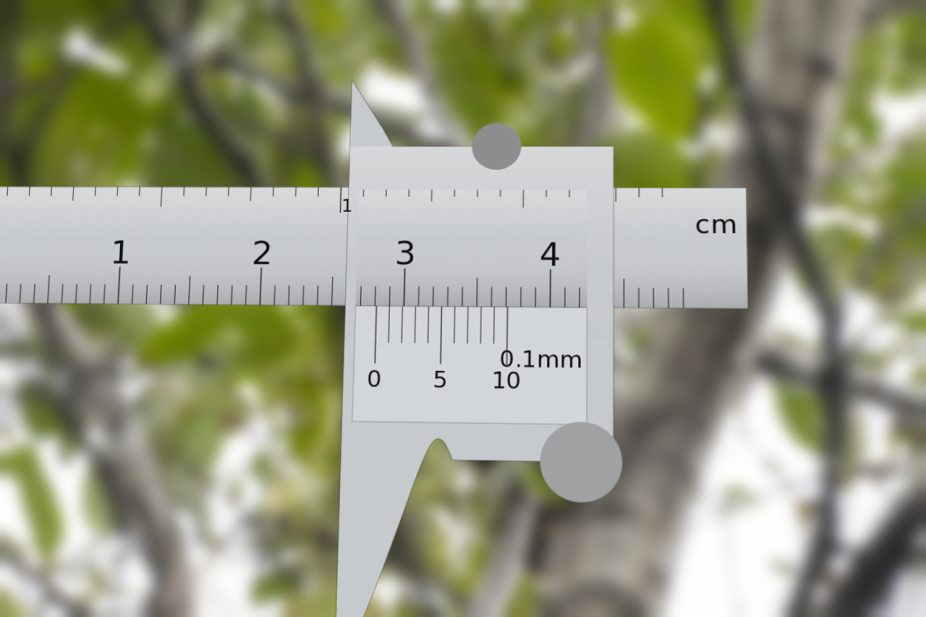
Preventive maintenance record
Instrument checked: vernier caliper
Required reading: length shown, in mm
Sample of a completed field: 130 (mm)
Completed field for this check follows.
28.1 (mm)
